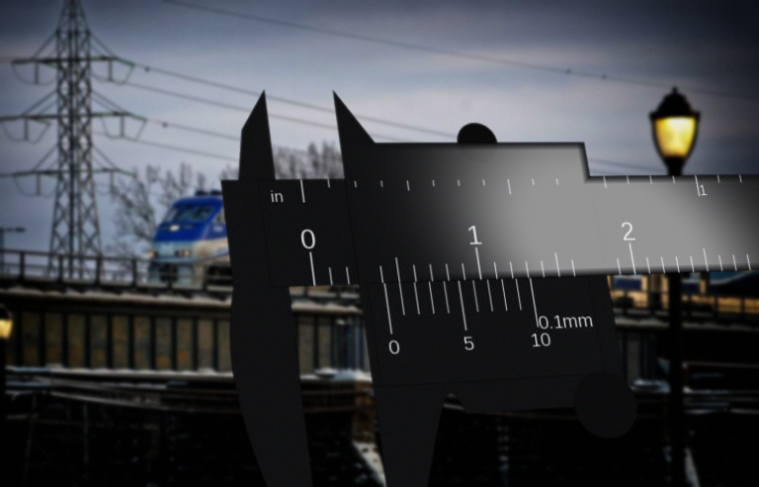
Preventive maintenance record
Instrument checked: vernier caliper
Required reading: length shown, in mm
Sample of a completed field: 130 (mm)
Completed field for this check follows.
4.1 (mm)
